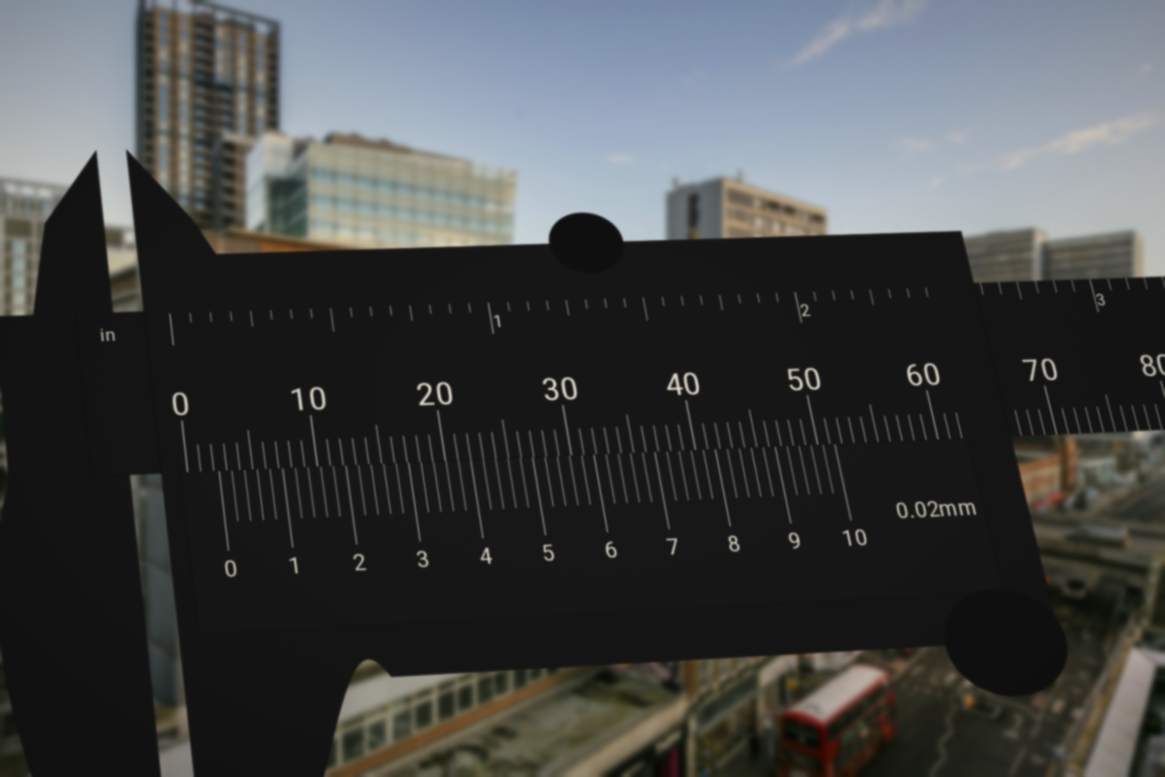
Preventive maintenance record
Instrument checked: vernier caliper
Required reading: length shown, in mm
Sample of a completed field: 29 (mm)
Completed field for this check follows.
2.4 (mm)
